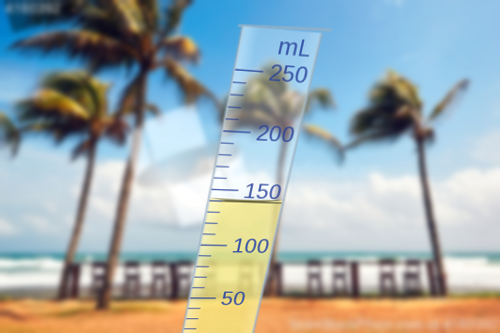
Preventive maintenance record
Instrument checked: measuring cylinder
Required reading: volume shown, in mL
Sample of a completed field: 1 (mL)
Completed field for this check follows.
140 (mL)
